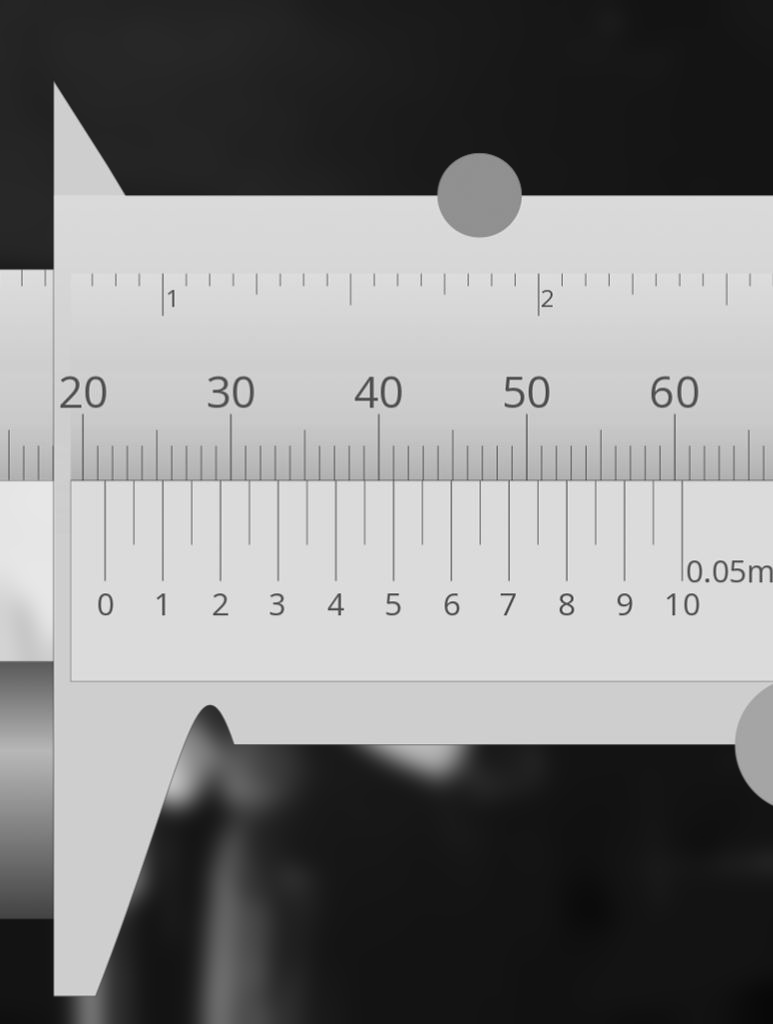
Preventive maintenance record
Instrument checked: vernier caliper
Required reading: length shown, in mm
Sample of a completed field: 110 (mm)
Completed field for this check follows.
21.5 (mm)
